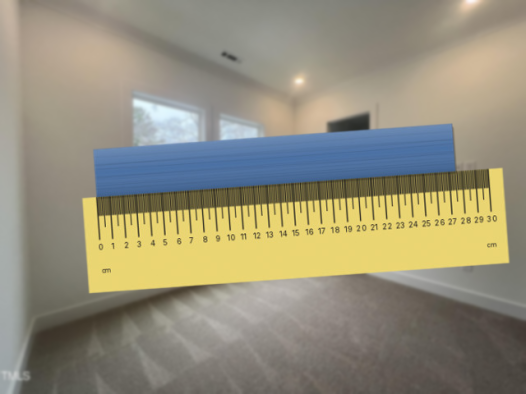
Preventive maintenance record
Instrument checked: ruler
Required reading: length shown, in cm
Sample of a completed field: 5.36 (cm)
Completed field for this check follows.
27.5 (cm)
